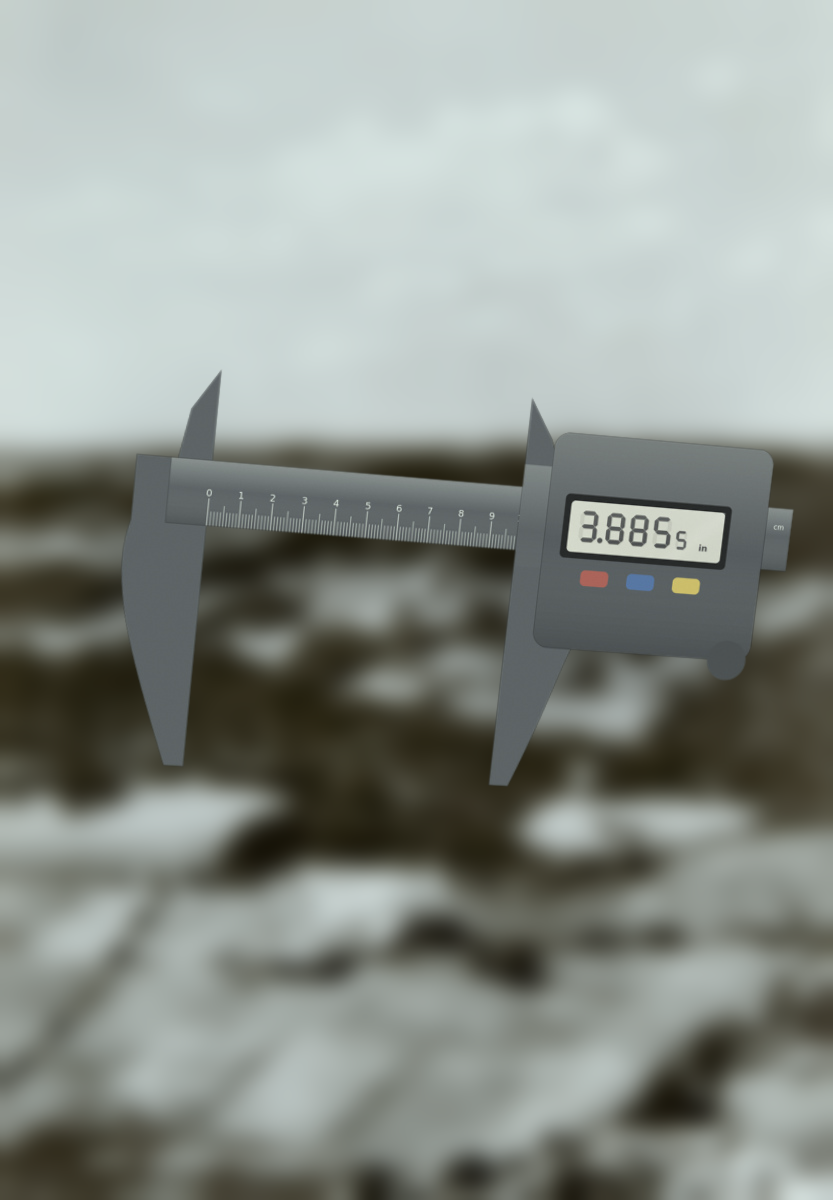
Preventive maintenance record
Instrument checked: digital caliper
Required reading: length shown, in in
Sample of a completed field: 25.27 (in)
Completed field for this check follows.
3.8855 (in)
